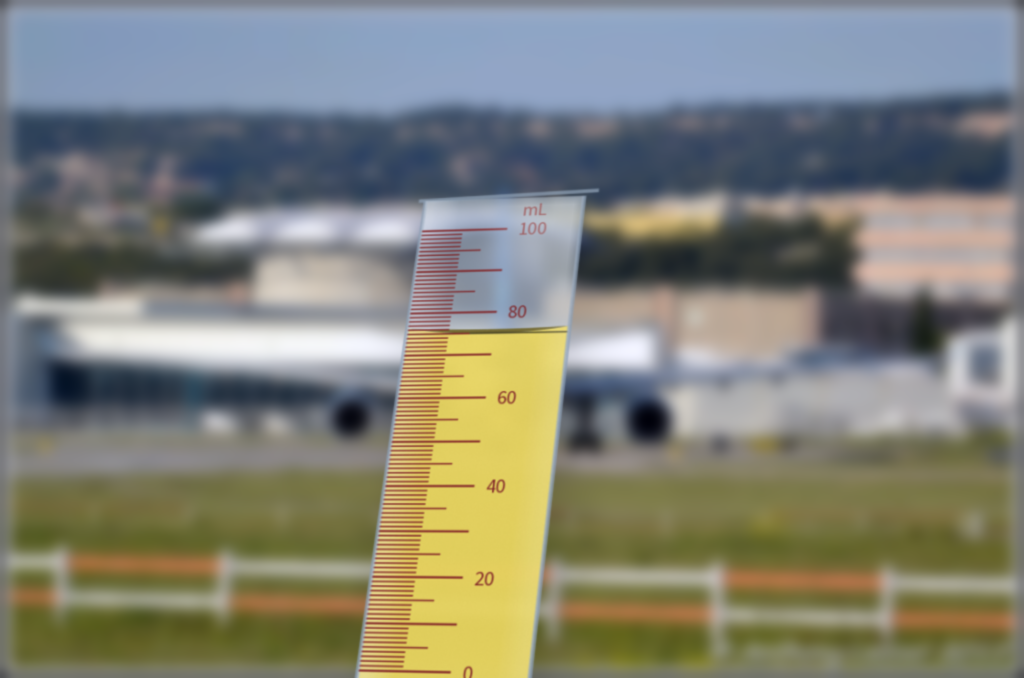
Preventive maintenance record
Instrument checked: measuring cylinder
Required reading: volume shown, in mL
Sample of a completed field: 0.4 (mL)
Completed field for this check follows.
75 (mL)
